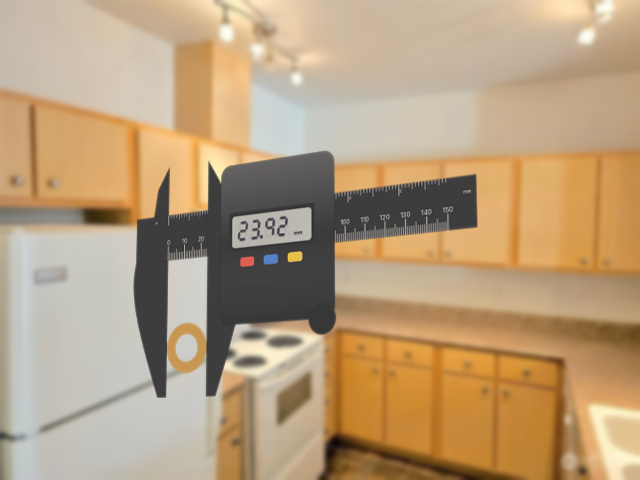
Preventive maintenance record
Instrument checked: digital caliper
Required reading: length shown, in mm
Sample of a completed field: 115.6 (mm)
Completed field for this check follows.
23.92 (mm)
